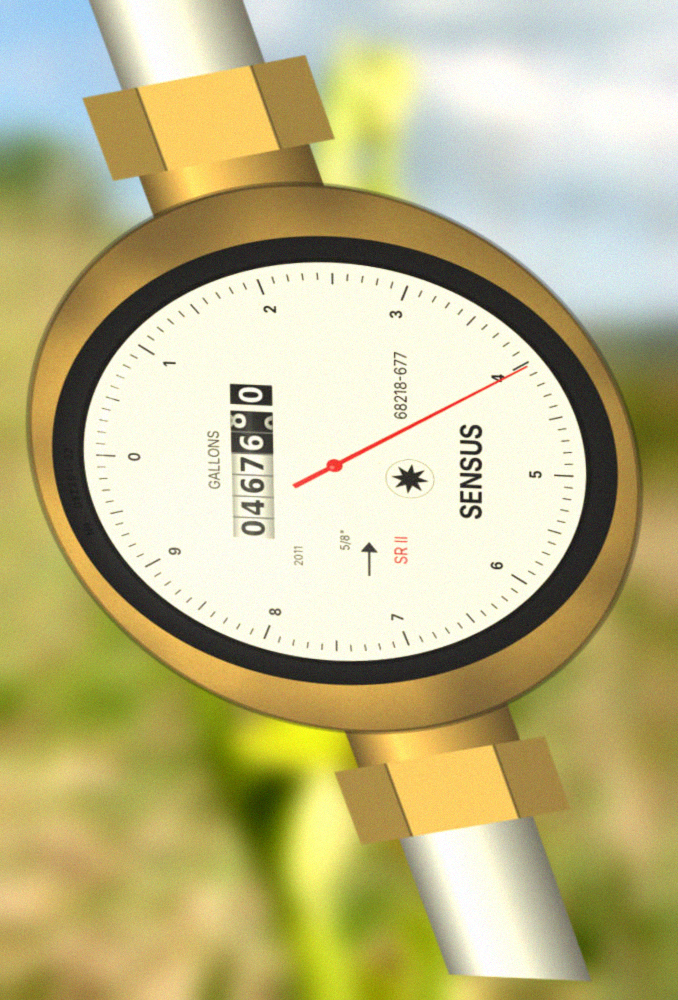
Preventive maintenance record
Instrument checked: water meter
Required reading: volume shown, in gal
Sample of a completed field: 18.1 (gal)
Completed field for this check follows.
467684.0 (gal)
